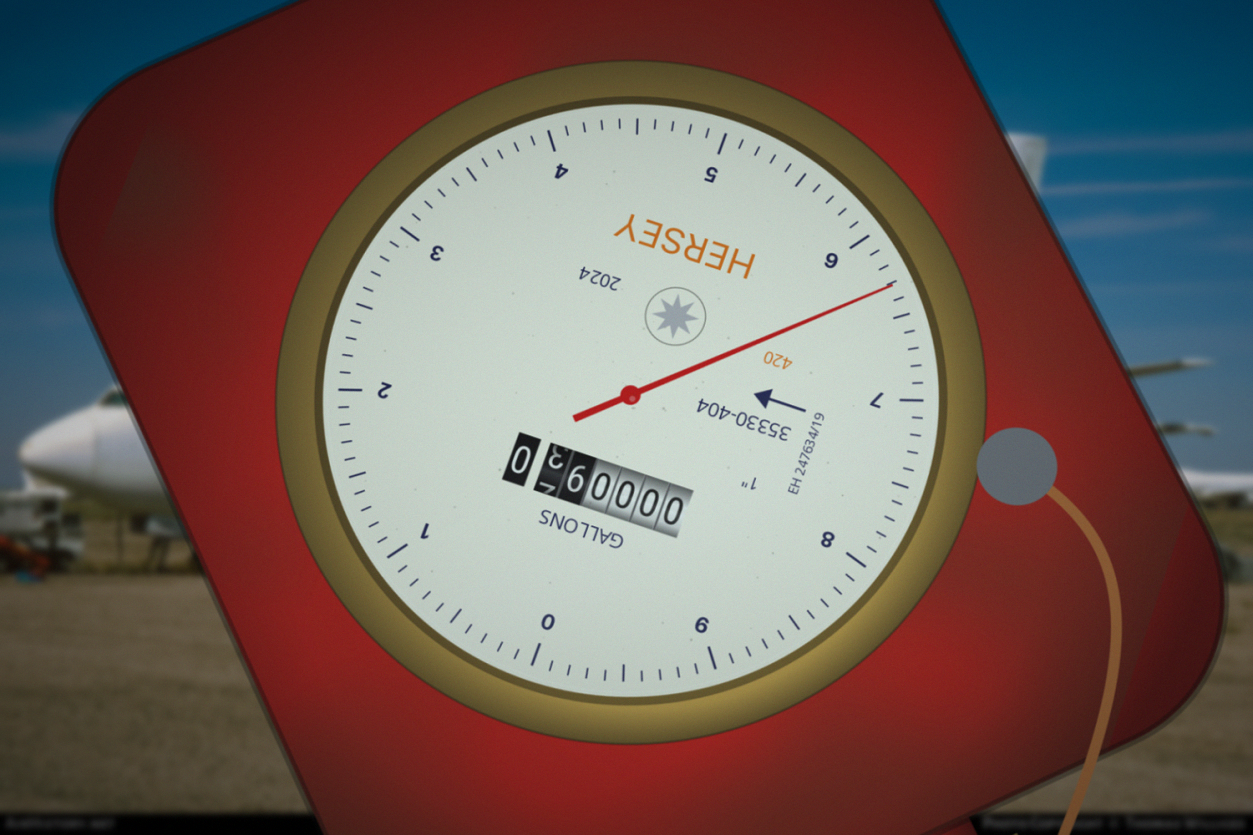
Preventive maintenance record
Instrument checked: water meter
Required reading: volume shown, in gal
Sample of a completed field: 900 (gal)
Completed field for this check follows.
926.3 (gal)
